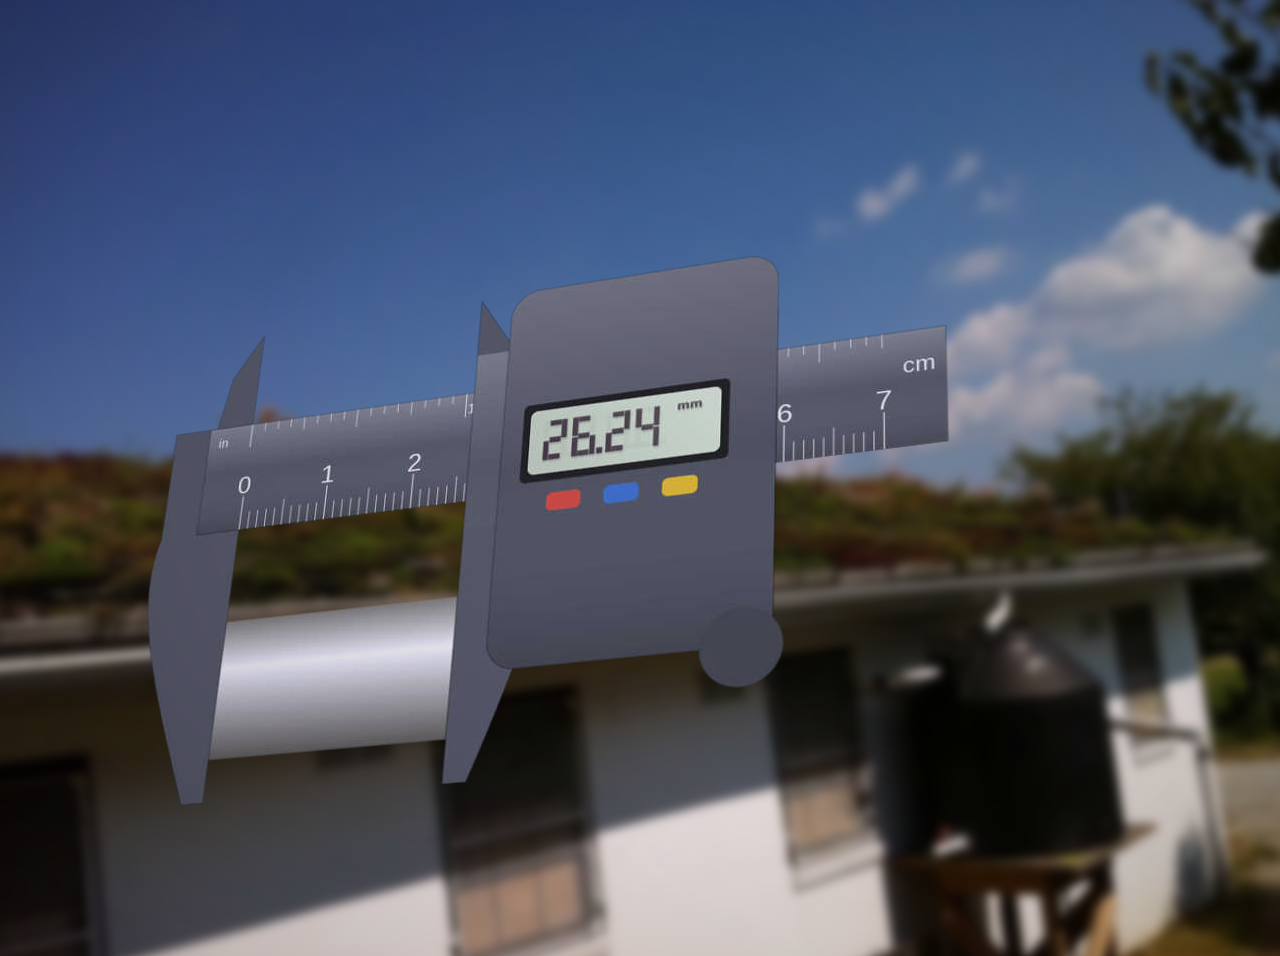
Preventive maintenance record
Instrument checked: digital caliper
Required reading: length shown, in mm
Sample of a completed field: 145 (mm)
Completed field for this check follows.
26.24 (mm)
